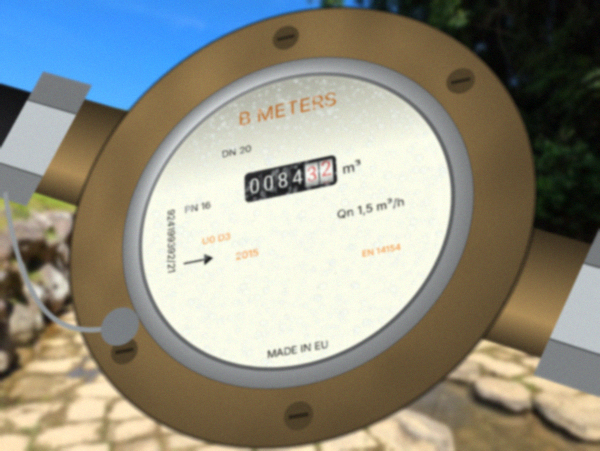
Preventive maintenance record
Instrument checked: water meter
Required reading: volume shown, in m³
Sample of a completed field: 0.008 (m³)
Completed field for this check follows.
84.32 (m³)
